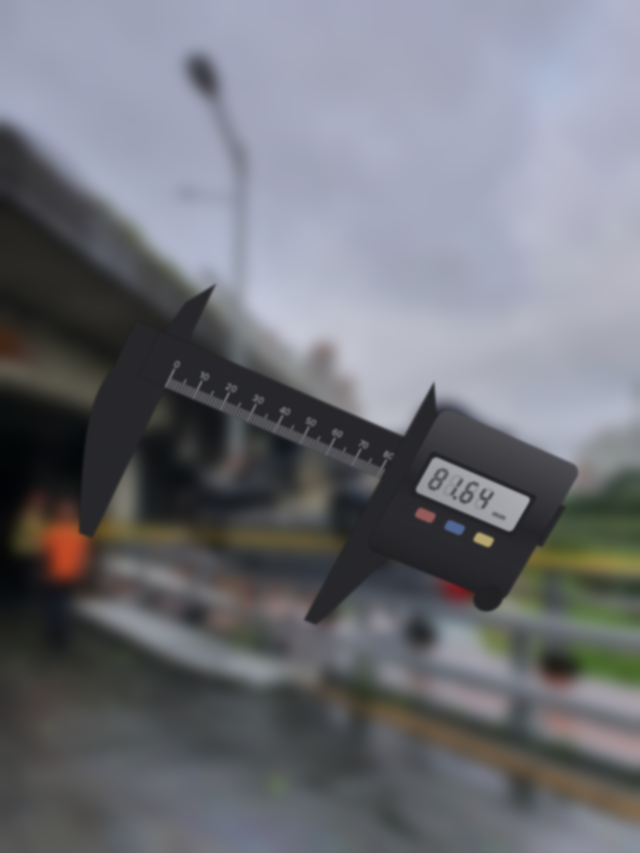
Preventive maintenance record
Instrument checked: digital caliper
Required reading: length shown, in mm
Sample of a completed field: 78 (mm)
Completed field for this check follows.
81.64 (mm)
